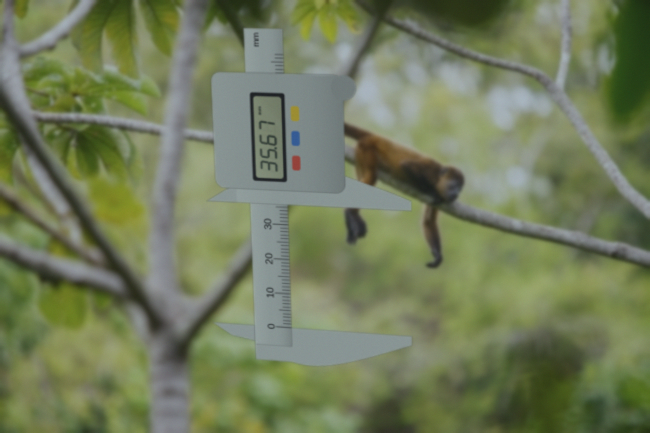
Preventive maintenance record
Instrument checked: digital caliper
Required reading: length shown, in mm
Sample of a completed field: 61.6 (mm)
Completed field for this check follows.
35.67 (mm)
